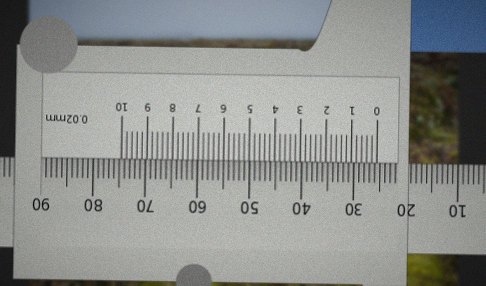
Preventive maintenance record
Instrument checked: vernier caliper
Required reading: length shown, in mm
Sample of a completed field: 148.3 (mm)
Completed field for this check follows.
25.6 (mm)
